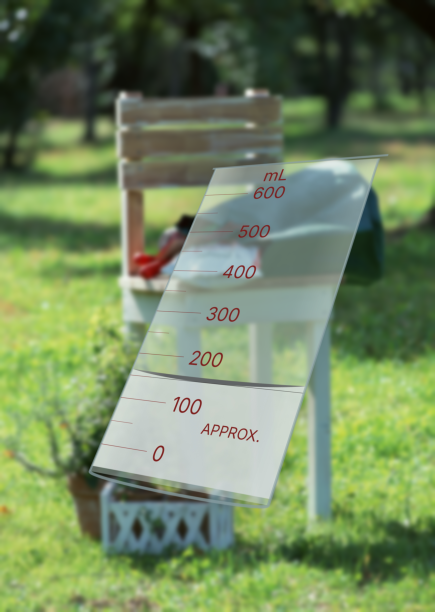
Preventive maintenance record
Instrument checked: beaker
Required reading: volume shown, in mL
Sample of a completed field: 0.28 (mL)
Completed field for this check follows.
150 (mL)
